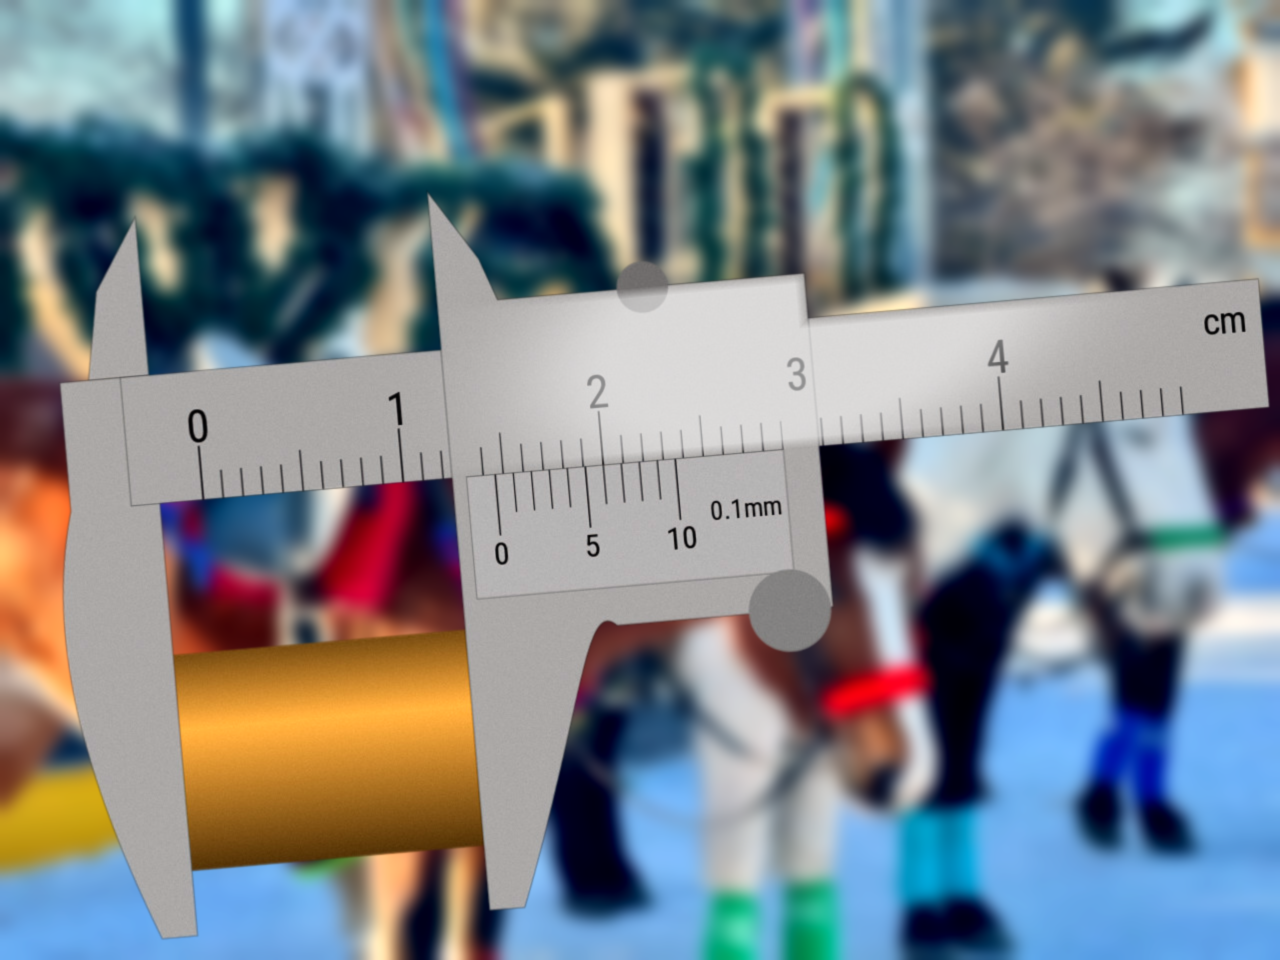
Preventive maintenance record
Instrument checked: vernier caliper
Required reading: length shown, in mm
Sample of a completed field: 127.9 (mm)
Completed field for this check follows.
14.6 (mm)
